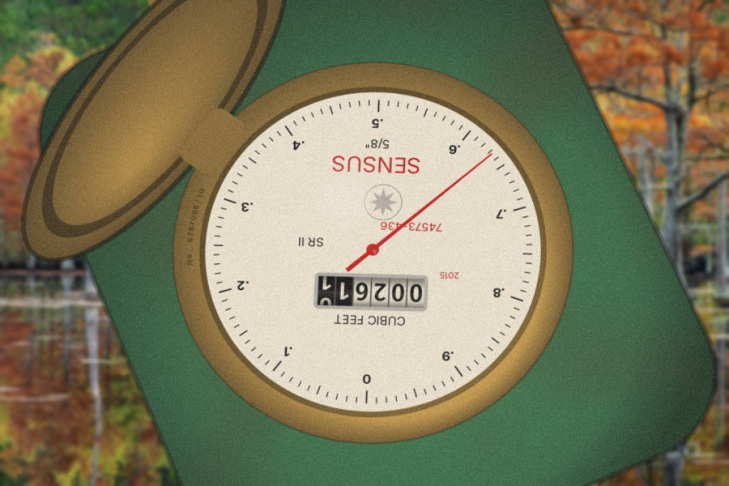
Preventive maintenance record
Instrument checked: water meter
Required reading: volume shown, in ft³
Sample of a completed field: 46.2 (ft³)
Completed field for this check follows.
2610.63 (ft³)
